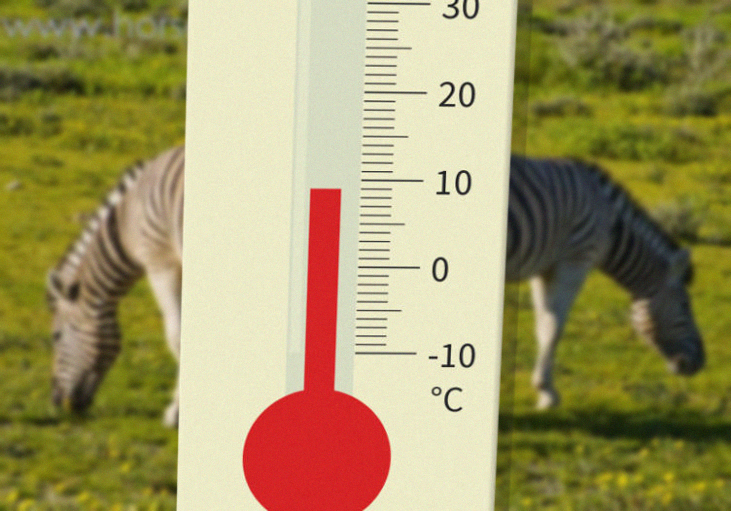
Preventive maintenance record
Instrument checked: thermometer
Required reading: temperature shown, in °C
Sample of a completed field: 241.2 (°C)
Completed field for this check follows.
9 (°C)
